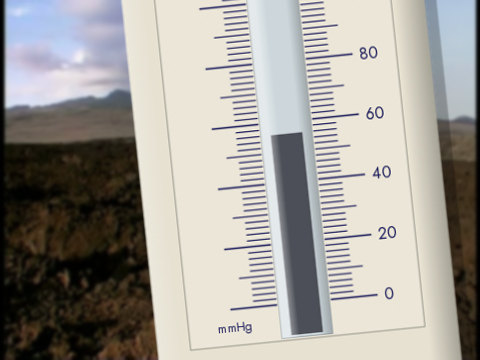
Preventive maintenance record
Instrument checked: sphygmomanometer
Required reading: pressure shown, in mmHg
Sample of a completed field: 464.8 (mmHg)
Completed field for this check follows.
56 (mmHg)
